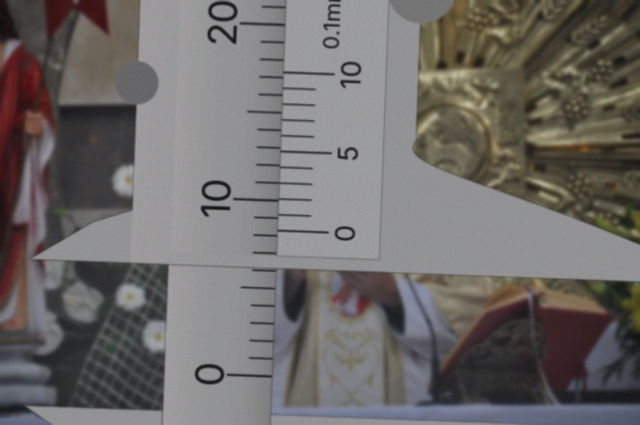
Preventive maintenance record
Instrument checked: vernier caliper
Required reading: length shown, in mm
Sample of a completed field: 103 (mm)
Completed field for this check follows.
8.3 (mm)
